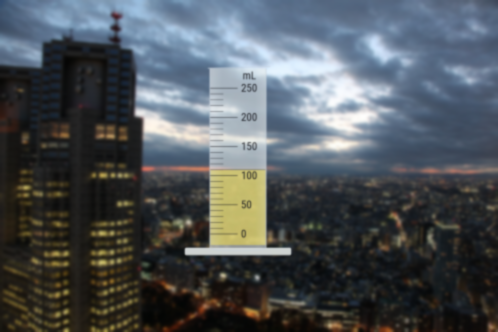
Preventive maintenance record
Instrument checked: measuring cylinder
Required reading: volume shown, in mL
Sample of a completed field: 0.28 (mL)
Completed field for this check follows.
110 (mL)
